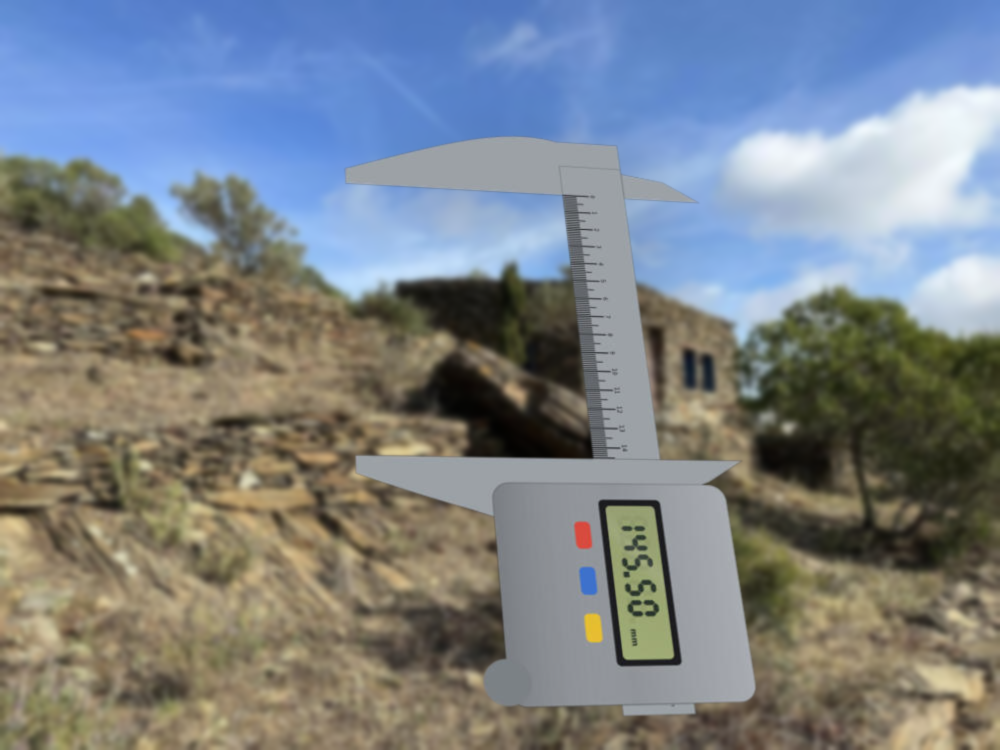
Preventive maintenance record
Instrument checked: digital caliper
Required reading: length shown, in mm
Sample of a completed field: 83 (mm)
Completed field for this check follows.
145.50 (mm)
